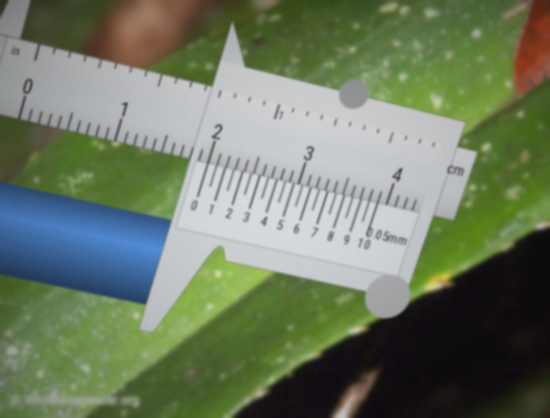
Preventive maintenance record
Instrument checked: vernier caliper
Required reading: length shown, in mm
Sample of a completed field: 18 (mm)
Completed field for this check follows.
20.0 (mm)
